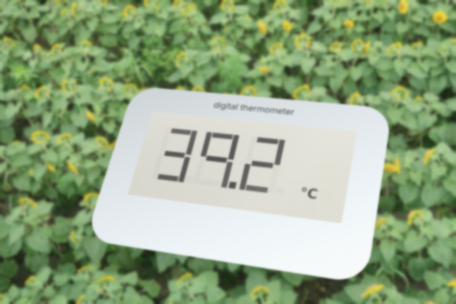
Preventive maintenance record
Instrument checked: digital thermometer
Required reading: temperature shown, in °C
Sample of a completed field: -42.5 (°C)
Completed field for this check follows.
39.2 (°C)
